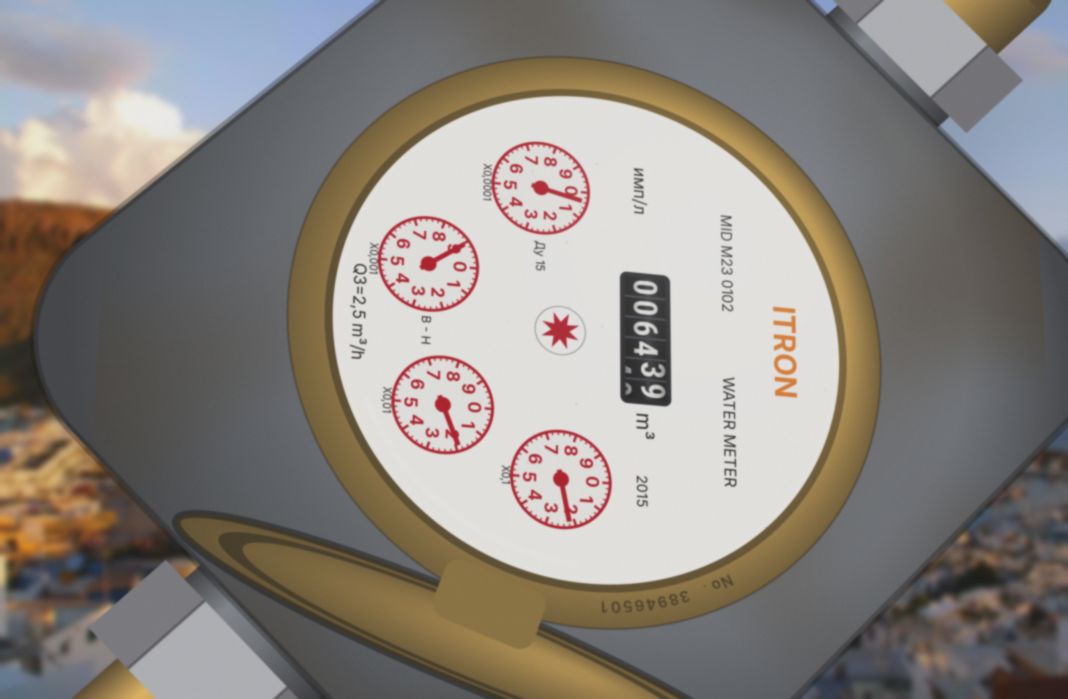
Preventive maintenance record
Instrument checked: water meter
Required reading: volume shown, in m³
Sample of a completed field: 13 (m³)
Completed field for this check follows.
6439.2190 (m³)
